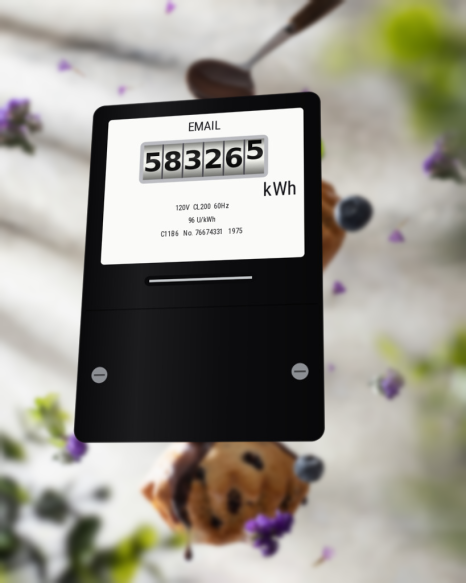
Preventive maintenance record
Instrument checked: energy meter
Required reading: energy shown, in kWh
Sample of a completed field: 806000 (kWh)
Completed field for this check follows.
583265 (kWh)
